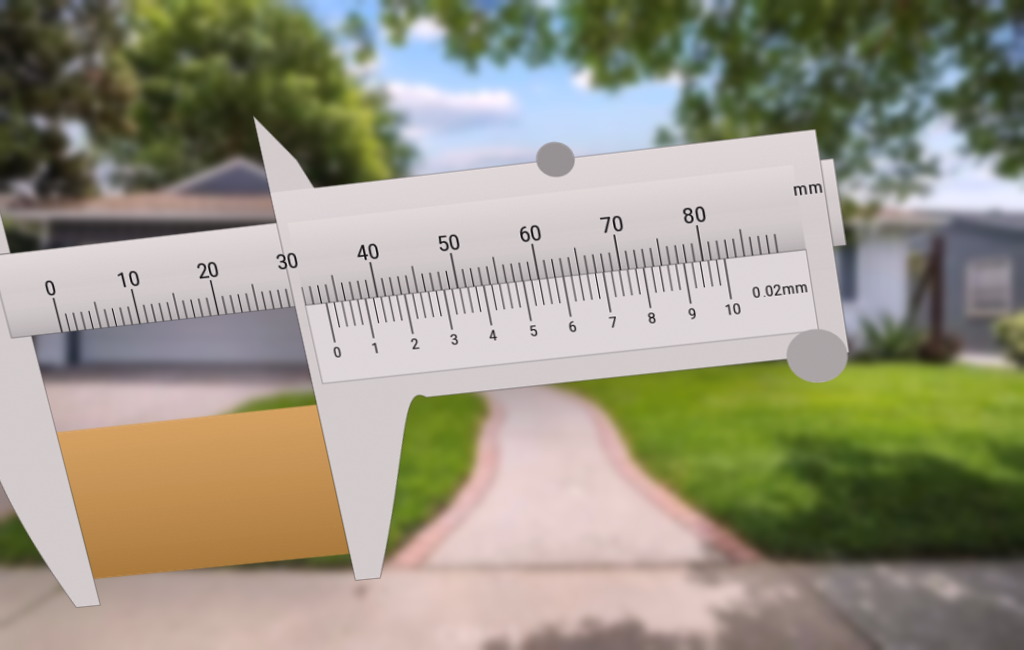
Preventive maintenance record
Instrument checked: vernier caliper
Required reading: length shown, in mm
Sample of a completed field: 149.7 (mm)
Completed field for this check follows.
33.6 (mm)
